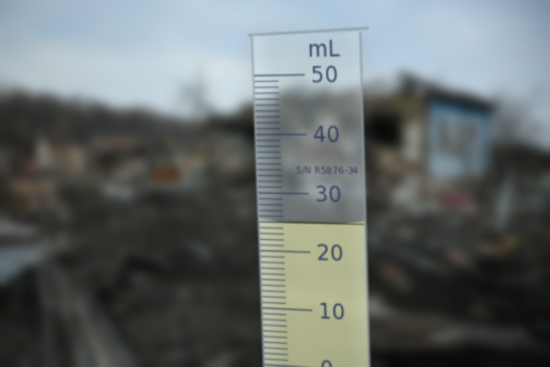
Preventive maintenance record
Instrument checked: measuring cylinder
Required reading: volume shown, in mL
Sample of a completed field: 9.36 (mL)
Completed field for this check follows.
25 (mL)
